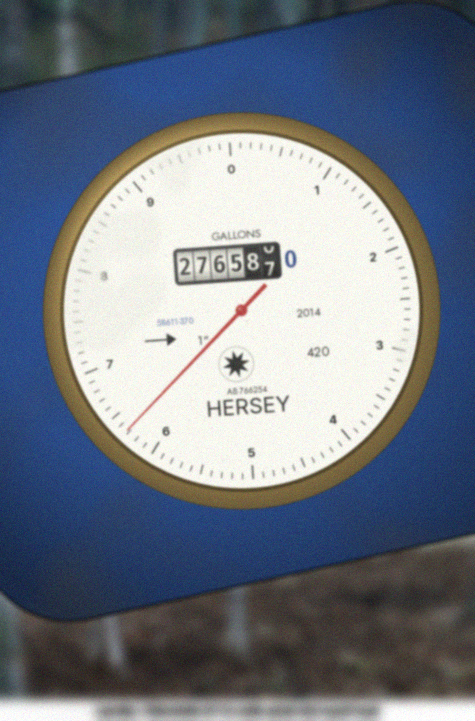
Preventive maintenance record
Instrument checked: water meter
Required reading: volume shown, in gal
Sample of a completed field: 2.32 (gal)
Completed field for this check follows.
2765866.3 (gal)
